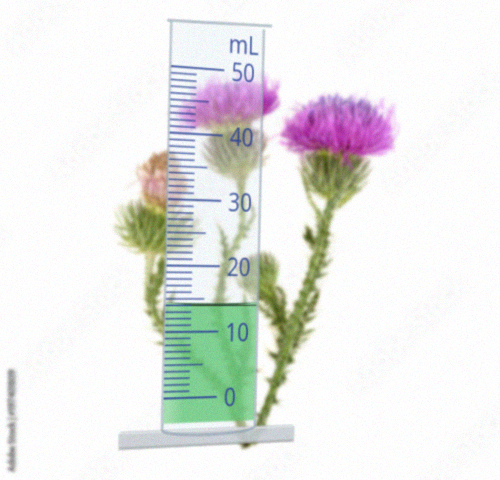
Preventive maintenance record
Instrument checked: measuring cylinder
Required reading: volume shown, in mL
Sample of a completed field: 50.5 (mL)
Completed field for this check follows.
14 (mL)
